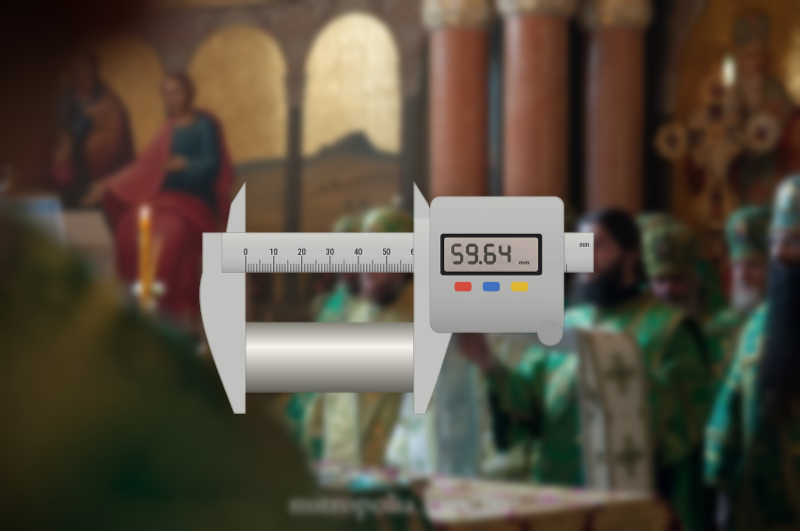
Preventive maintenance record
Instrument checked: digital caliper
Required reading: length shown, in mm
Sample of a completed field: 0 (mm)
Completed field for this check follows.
59.64 (mm)
